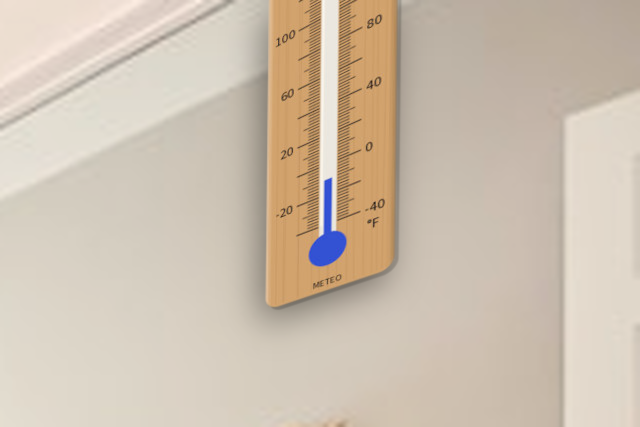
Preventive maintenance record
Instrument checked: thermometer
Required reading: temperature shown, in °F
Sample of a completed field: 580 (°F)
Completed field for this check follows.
-10 (°F)
